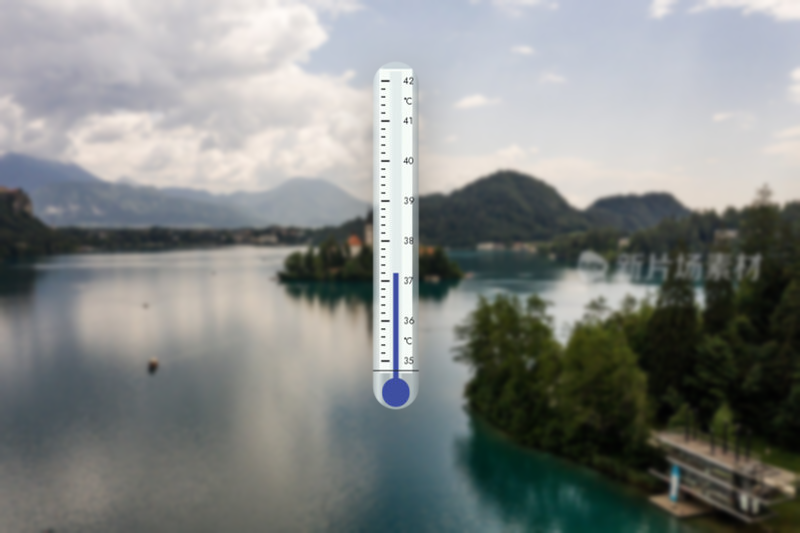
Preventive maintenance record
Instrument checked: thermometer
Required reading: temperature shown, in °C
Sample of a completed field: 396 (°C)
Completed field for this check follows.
37.2 (°C)
